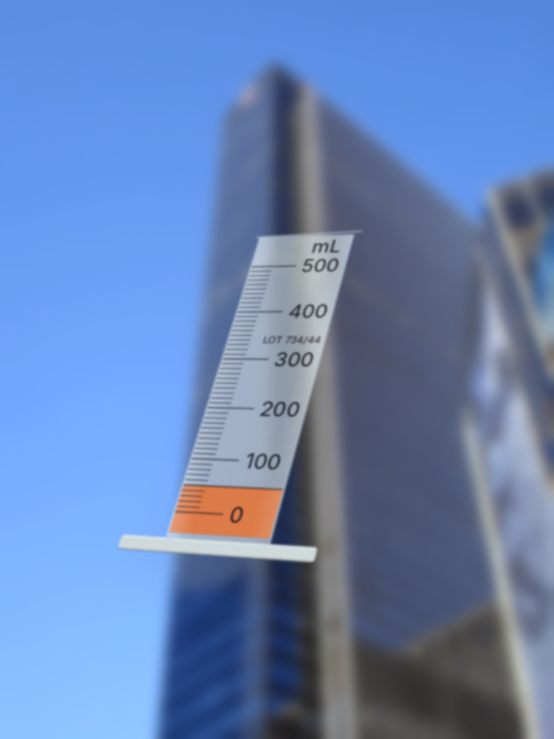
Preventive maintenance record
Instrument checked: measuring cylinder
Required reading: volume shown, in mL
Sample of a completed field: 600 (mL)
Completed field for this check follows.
50 (mL)
